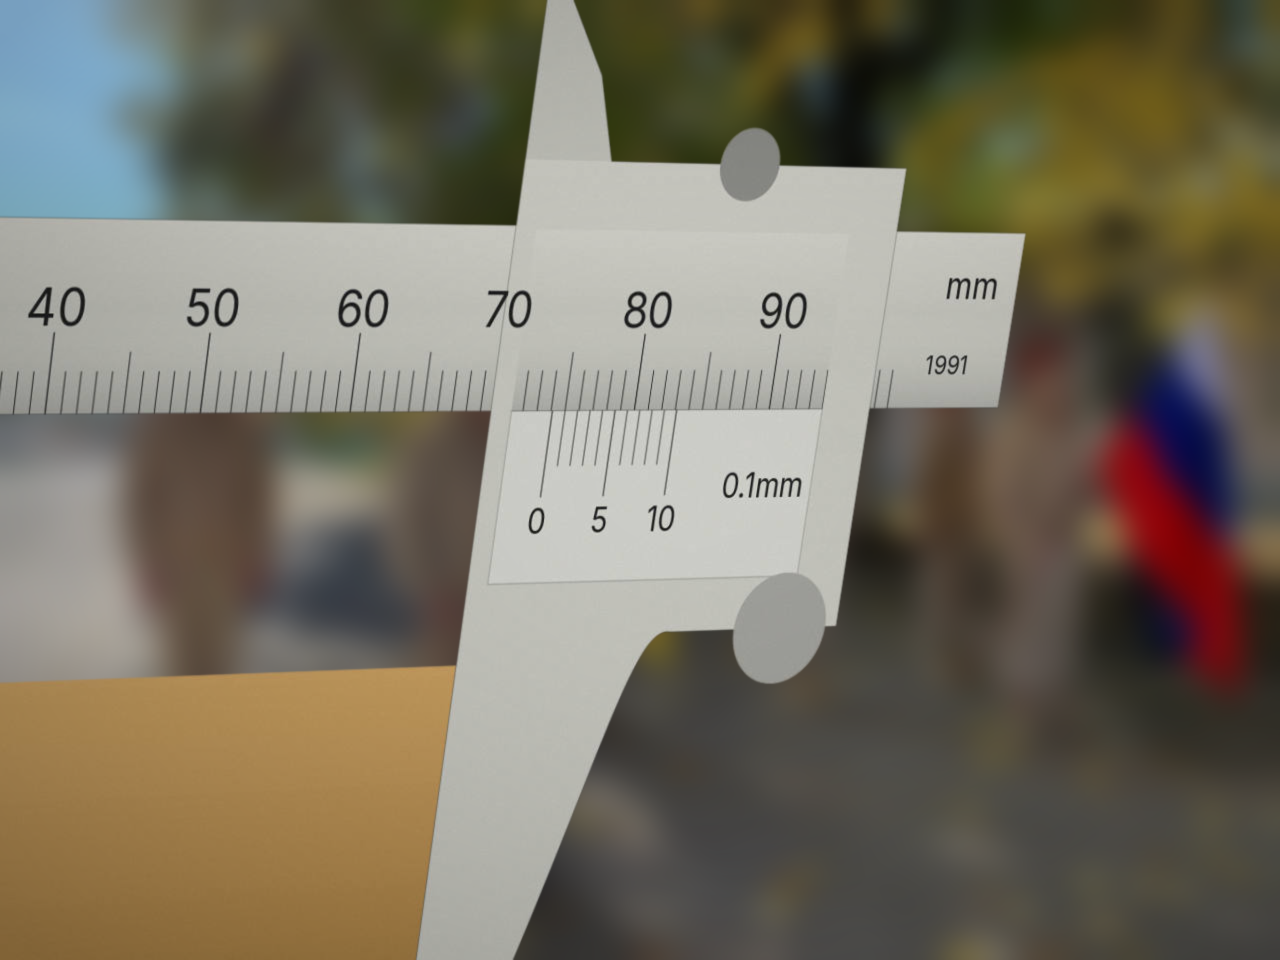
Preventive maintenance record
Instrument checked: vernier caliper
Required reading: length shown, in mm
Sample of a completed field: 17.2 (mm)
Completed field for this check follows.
74.1 (mm)
